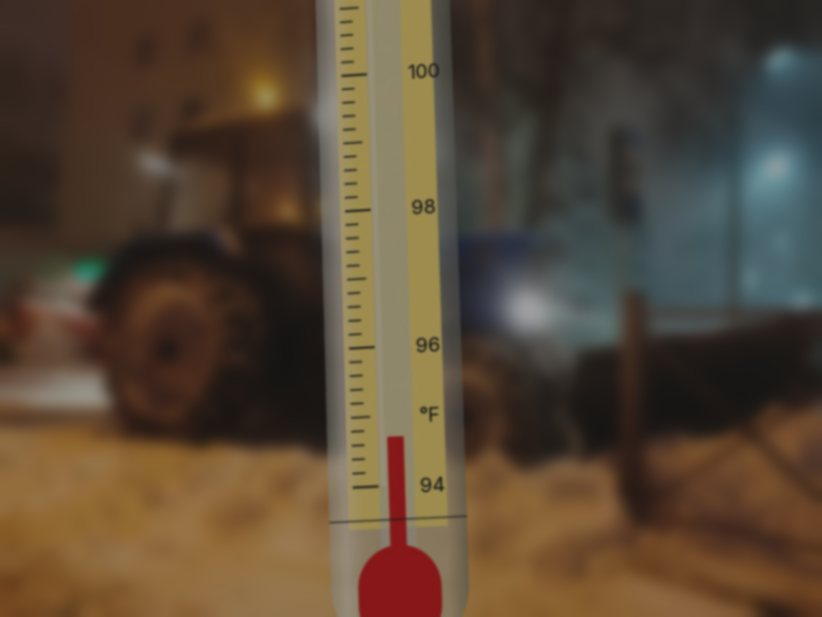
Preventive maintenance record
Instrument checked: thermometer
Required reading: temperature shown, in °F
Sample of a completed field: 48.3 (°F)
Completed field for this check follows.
94.7 (°F)
